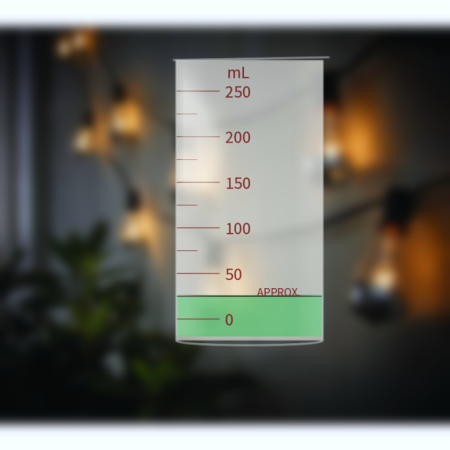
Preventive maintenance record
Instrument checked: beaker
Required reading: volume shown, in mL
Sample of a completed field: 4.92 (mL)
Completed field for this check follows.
25 (mL)
